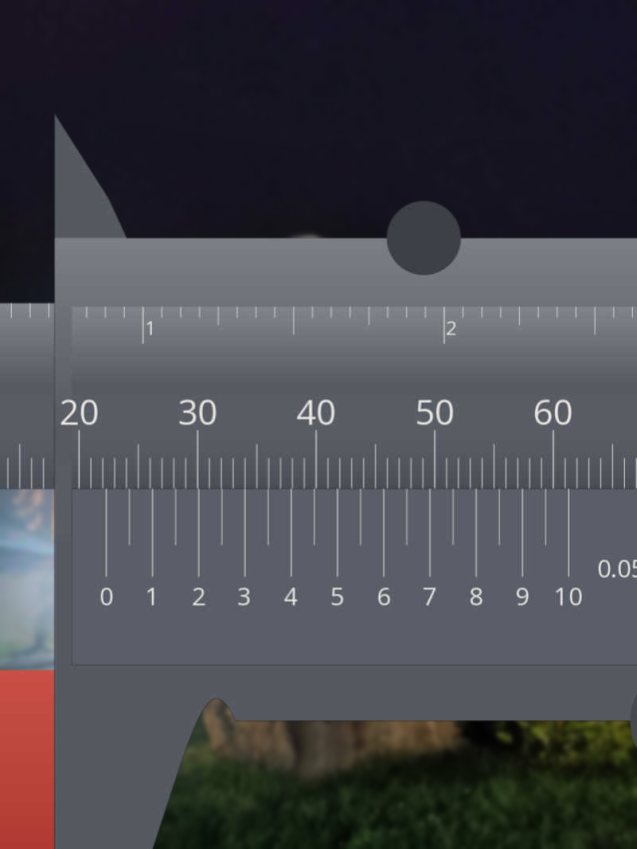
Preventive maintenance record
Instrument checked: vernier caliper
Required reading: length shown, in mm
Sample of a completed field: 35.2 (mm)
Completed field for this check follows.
22.3 (mm)
